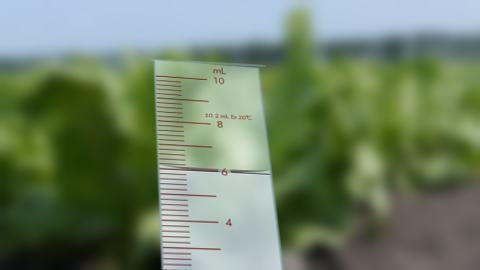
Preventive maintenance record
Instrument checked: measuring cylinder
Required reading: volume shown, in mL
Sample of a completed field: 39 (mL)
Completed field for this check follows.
6 (mL)
